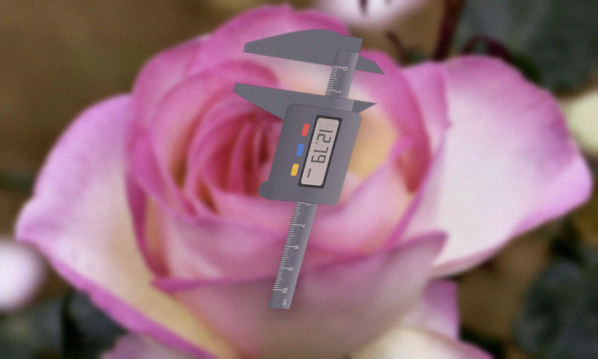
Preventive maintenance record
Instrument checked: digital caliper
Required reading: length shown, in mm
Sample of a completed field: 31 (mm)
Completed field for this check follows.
12.79 (mm)
